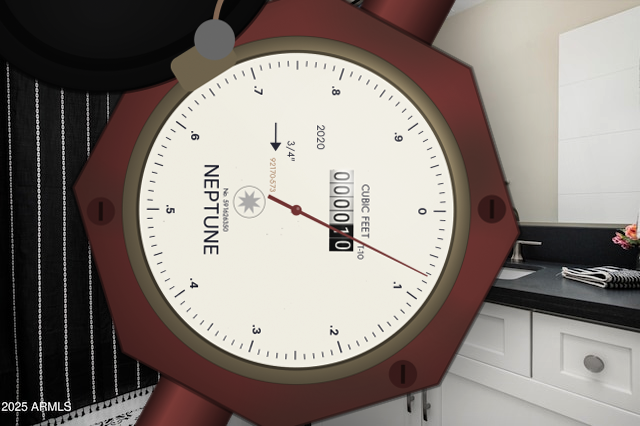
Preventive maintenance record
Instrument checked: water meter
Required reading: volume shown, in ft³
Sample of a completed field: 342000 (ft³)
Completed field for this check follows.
10.07 (ft³)
